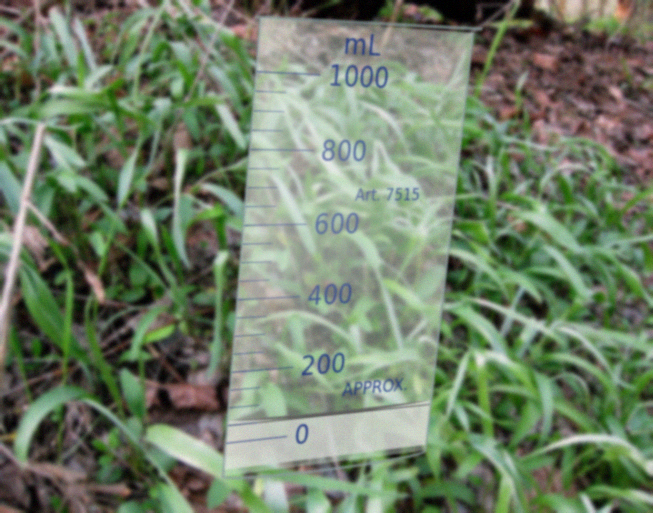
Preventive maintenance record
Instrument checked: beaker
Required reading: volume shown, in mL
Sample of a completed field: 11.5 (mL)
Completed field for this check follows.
50 (mL)
